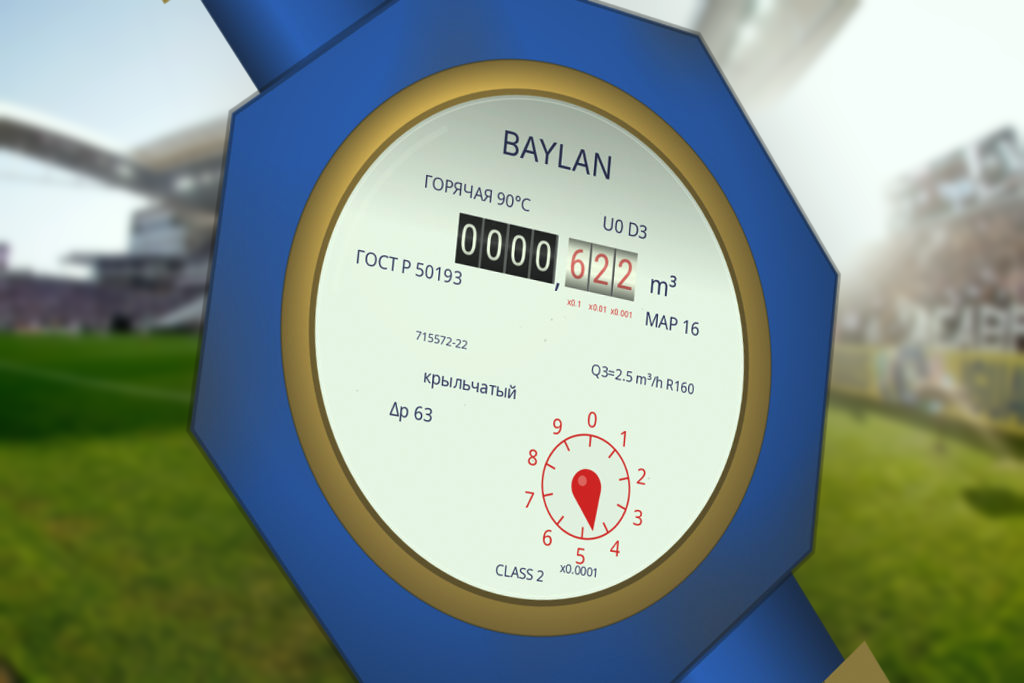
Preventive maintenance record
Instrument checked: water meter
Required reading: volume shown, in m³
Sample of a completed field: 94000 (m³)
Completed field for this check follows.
0.6224 (m³)
